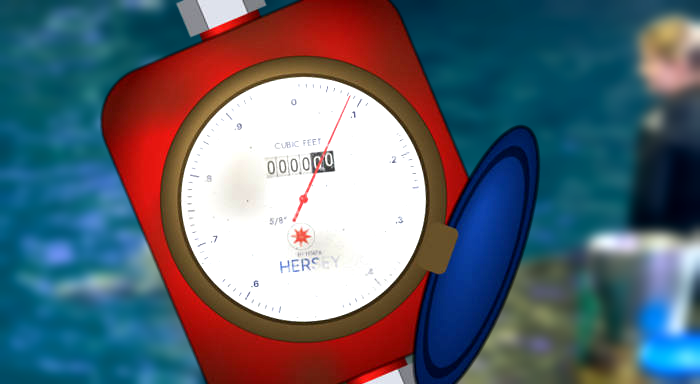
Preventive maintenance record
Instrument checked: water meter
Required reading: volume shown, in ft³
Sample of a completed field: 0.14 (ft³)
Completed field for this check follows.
0.08 (ft³)
